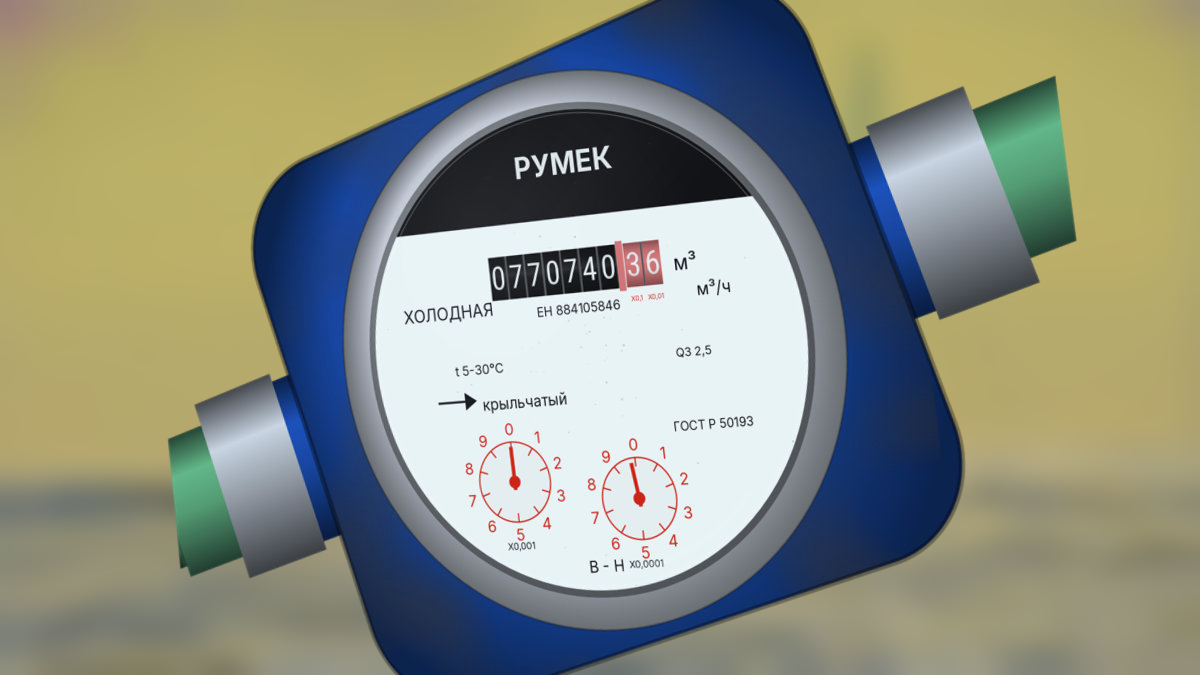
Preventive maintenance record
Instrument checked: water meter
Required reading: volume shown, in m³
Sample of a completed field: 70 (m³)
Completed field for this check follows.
770740.3599 (m³)
